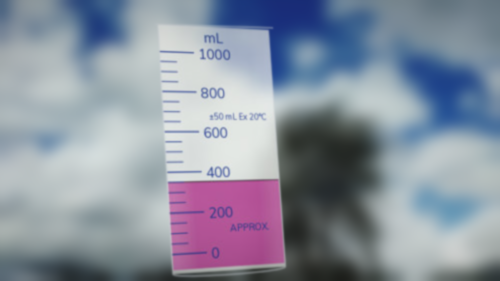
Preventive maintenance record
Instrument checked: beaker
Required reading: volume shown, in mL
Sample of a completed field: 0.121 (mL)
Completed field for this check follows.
350 (mL)
